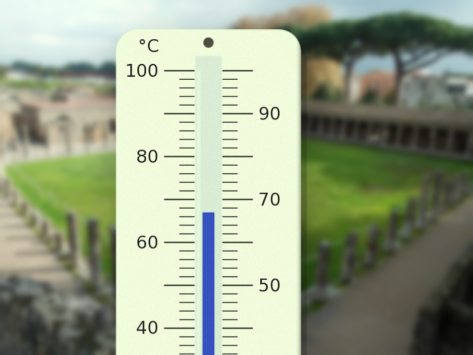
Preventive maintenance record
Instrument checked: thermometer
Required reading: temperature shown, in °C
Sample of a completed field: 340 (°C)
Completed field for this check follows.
67 (°C)
